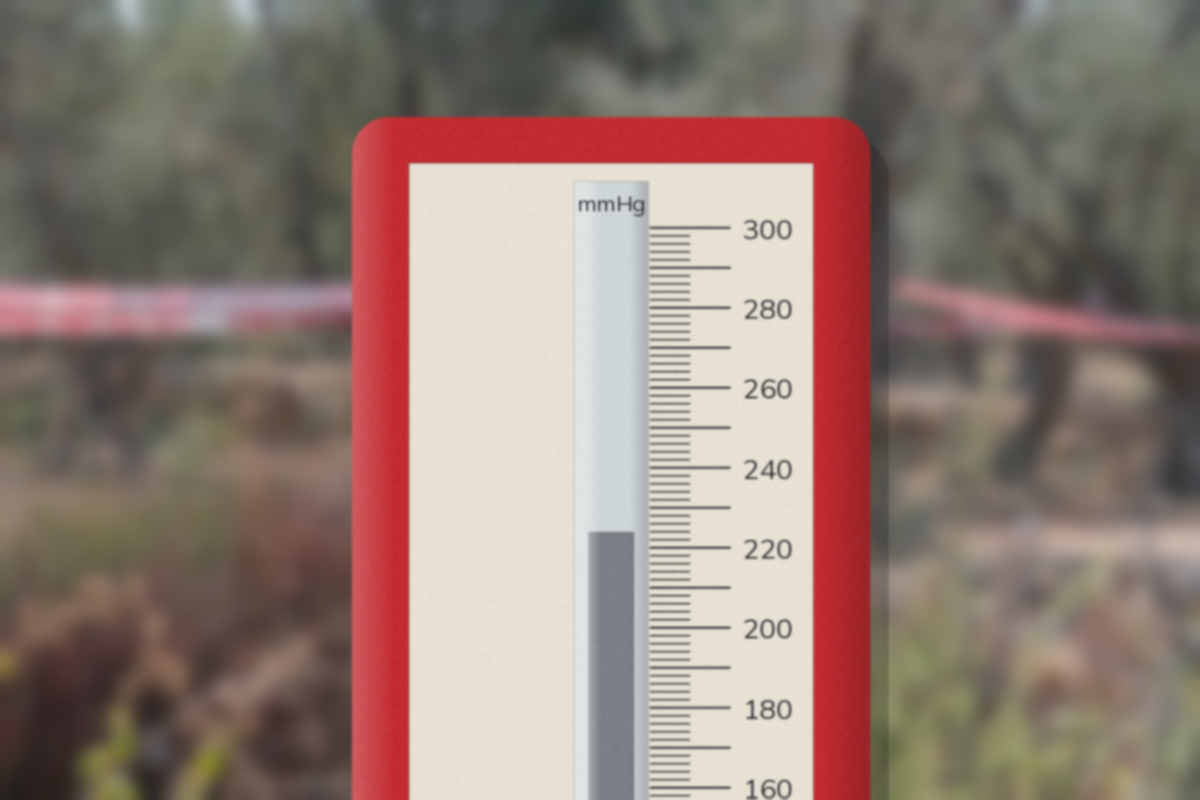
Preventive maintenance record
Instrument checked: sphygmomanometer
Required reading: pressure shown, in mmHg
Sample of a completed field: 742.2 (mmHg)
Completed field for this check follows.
224 (mmHg)
